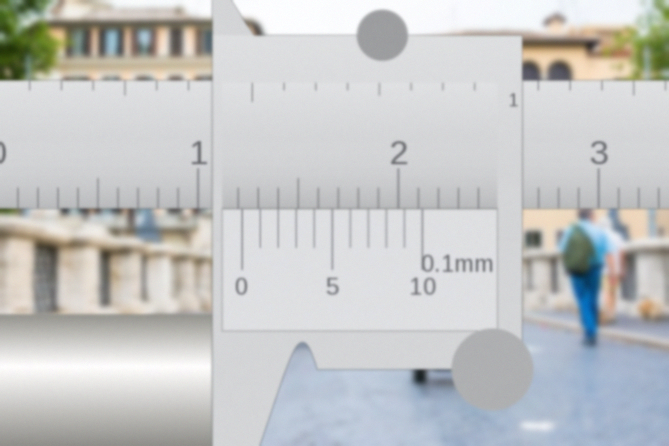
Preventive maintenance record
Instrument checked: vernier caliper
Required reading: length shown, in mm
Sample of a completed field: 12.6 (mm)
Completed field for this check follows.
12.2 (mm)
